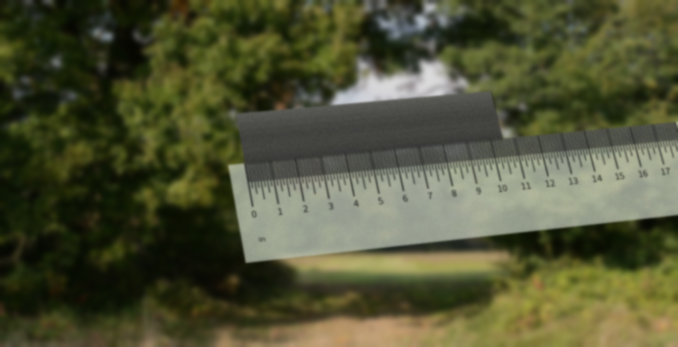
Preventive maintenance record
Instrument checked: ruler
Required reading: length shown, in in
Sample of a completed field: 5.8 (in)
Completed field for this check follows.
10.5 (in)
